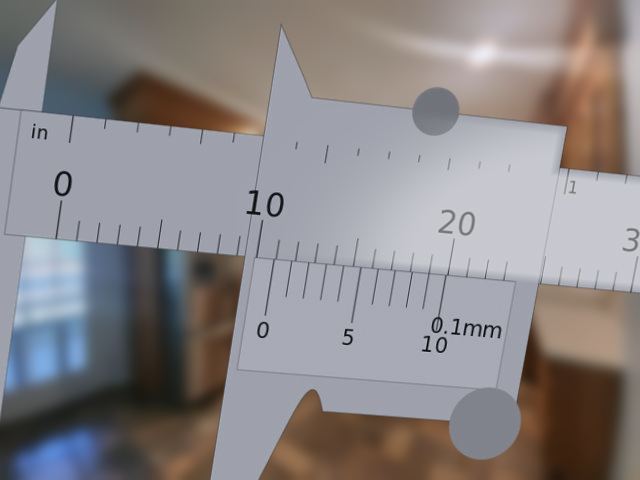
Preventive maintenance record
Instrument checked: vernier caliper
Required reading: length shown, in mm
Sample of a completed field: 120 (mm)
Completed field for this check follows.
10.9 (mm)
